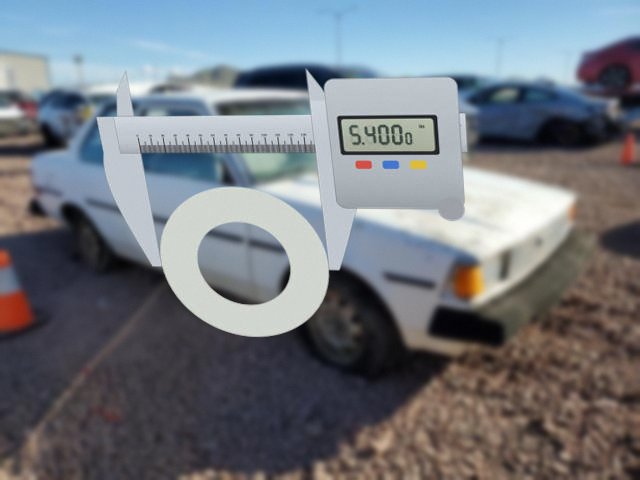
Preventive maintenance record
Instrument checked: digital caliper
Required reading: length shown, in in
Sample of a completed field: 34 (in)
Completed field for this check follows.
5.4000 (in)
